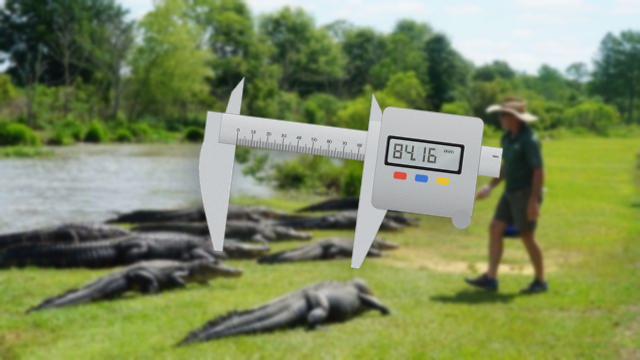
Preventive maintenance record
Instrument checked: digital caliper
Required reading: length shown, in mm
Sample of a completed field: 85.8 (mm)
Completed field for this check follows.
84.16 (mm)
